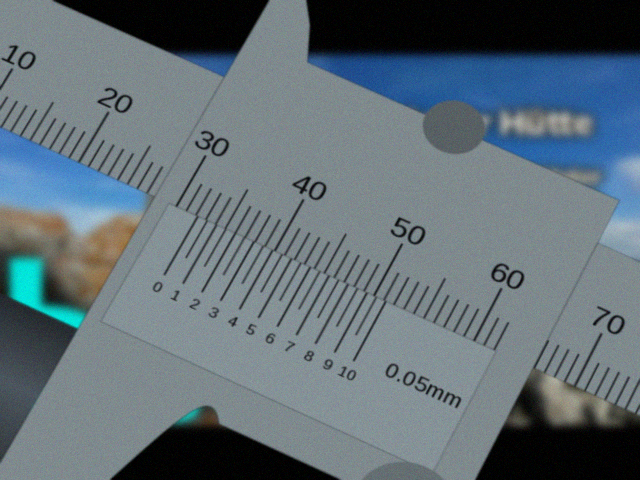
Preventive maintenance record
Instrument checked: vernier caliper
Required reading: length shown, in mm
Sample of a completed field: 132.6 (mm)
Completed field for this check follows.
32.2 (mm)
